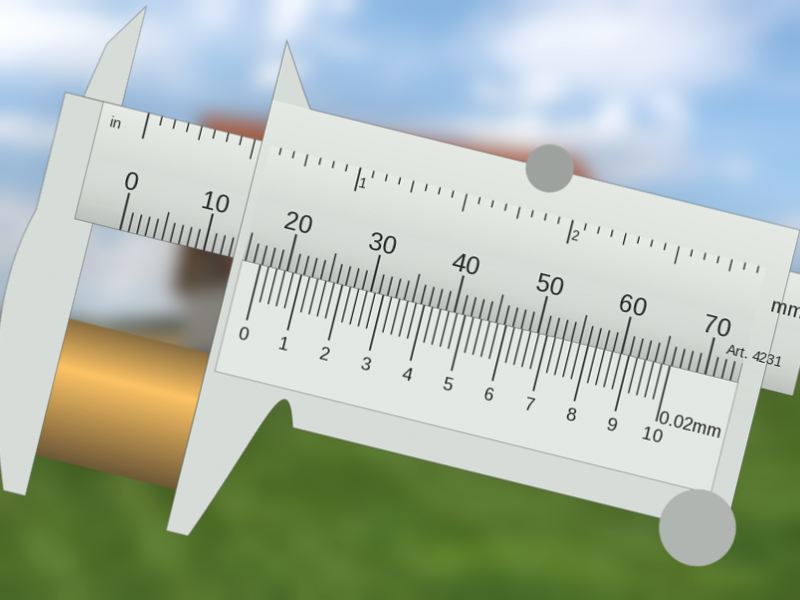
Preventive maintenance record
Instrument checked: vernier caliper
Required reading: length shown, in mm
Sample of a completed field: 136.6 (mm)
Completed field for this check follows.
16.8 (mm)
